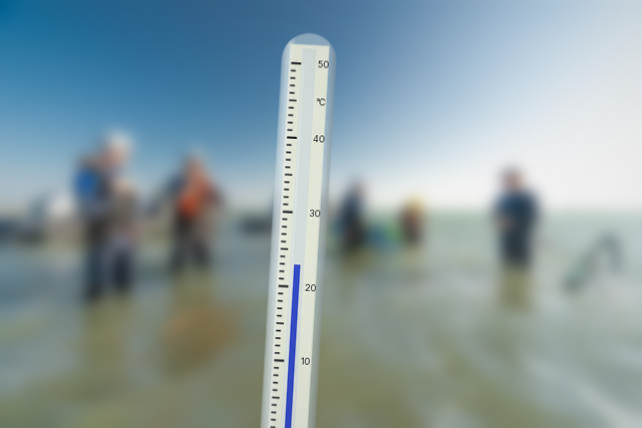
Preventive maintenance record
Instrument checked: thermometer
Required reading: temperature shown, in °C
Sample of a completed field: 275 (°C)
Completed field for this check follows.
23 (°C)
